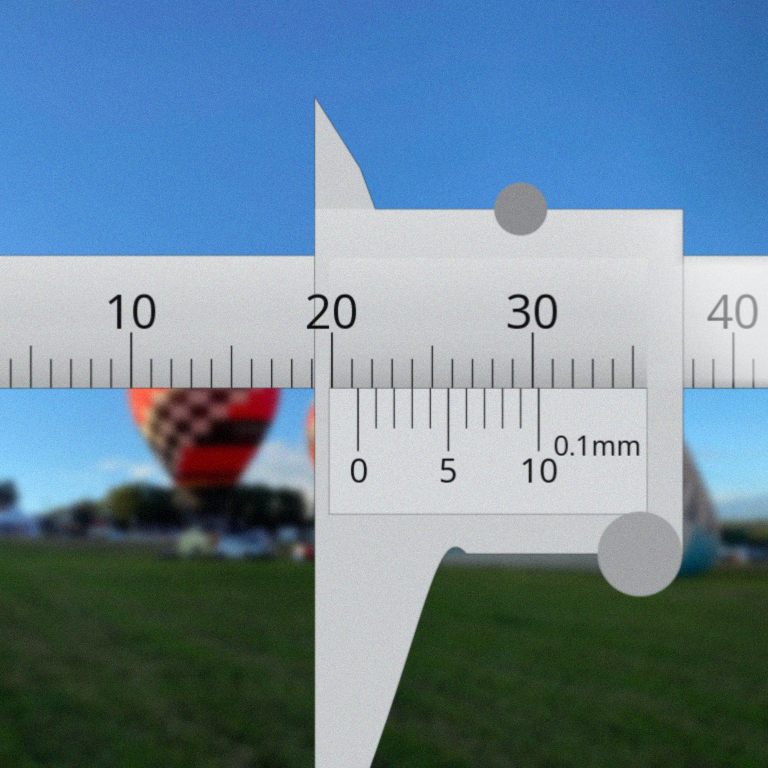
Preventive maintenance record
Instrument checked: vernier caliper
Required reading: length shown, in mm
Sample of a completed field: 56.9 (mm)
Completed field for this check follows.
21.3 (mm)
